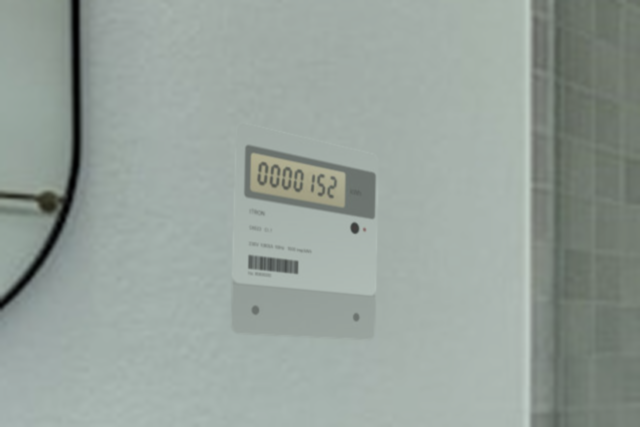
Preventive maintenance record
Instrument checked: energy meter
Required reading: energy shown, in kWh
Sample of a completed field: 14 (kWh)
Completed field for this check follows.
152 (kWh)
